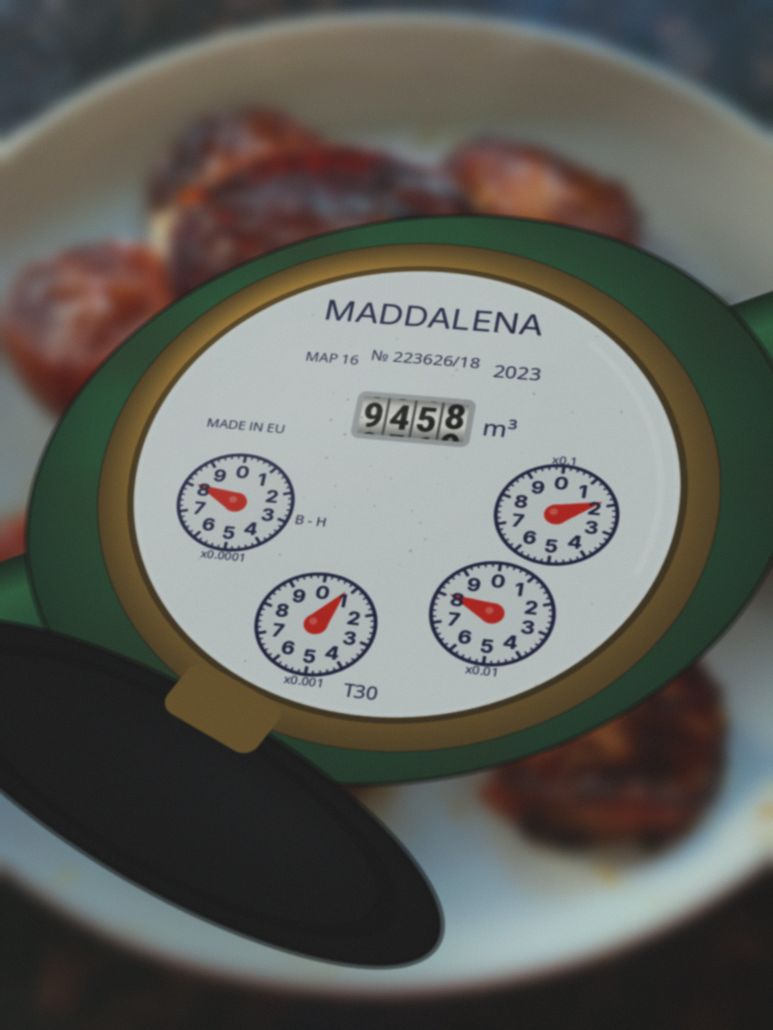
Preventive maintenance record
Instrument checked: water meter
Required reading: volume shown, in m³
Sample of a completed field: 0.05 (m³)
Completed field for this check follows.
9458.1808 (m³)
